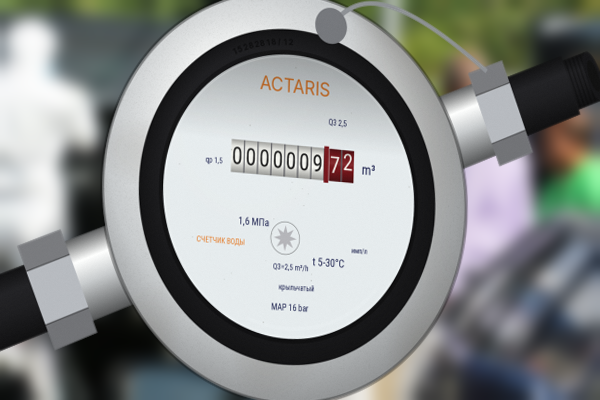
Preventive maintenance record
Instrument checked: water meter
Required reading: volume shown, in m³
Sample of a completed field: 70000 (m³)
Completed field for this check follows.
9.72 (m³)
